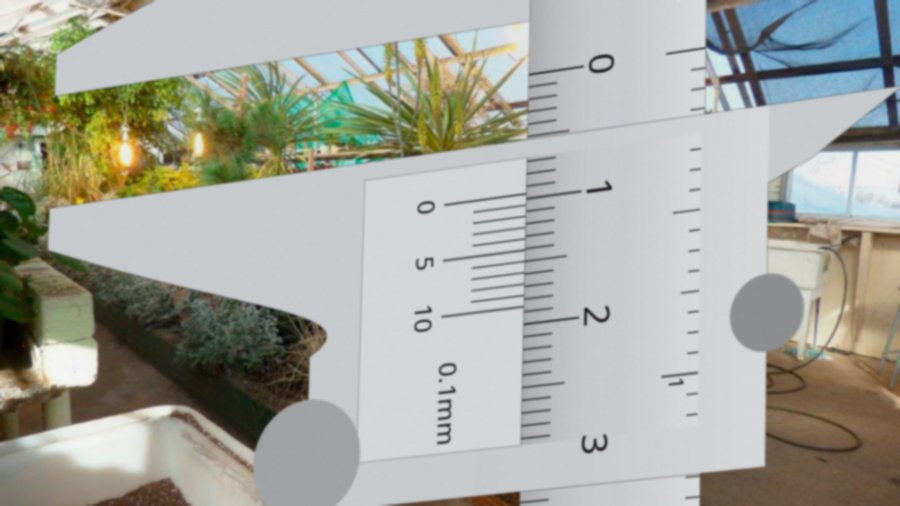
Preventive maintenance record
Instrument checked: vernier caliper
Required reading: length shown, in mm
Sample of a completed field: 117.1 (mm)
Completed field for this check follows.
9.6 (mm)
